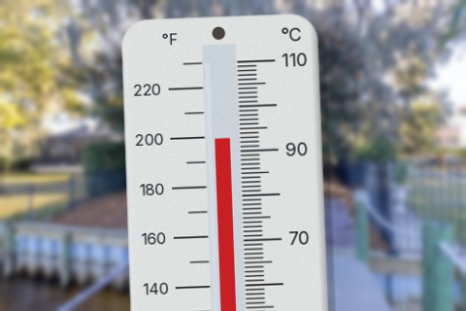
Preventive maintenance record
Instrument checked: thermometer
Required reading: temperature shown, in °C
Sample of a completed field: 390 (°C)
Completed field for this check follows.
93 (°C)
